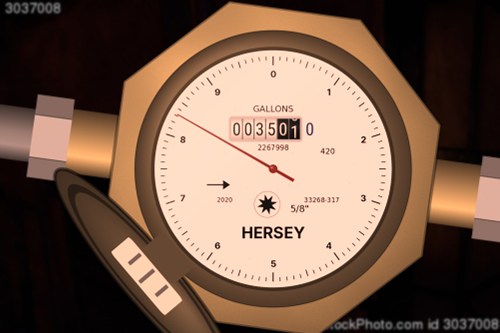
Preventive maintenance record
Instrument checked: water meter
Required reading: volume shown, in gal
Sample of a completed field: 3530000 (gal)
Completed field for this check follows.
35008.3 (gal)
